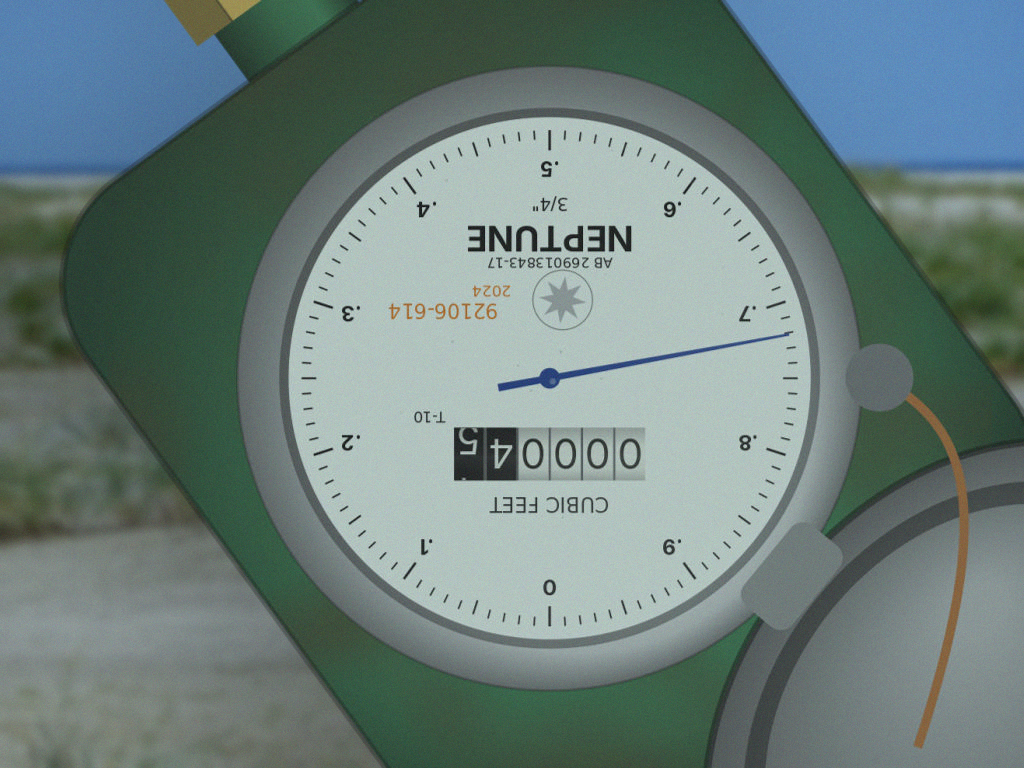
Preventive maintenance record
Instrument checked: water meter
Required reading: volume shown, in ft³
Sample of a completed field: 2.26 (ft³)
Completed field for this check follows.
44.72 (ft³)
